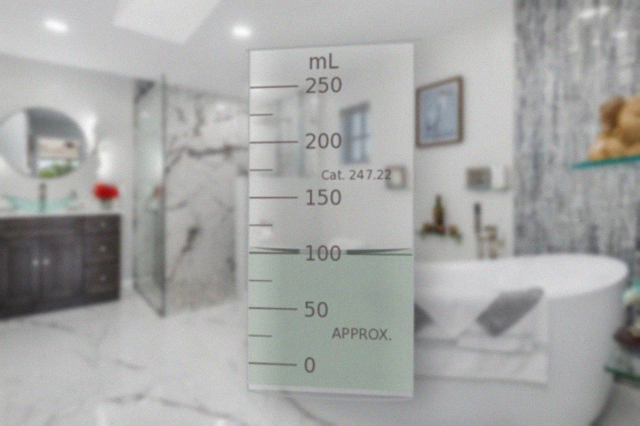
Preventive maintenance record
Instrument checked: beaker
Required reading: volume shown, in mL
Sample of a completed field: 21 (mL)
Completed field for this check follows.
100 (mL)
